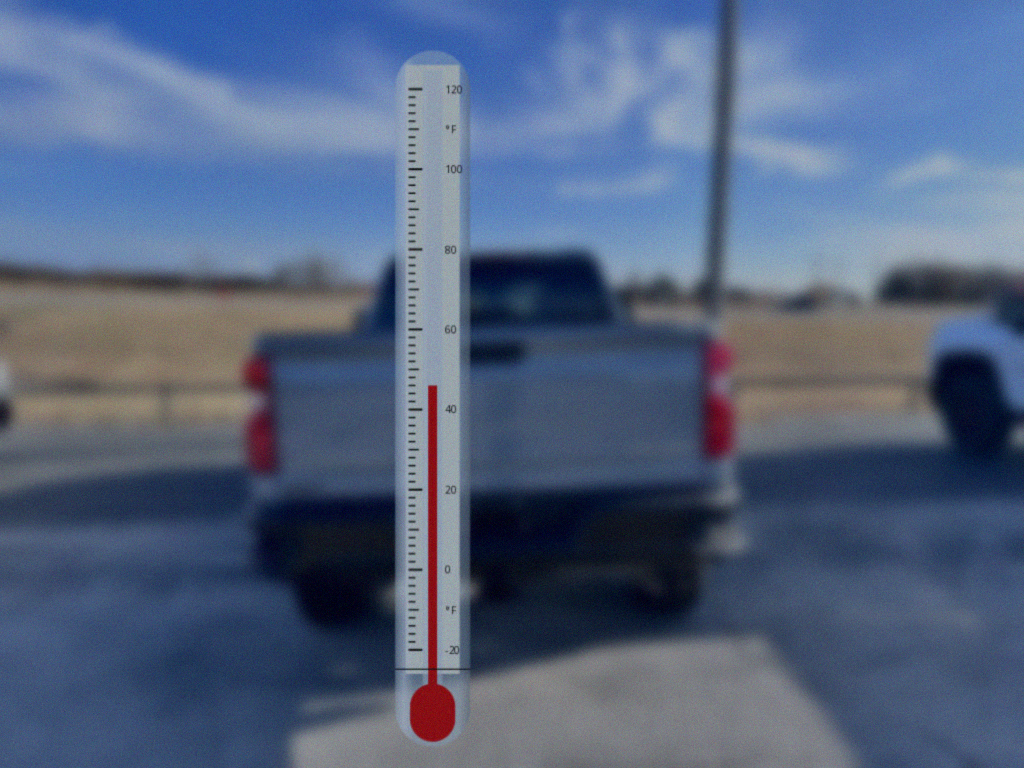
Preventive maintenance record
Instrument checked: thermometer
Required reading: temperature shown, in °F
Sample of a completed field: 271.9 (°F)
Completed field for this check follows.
46 (°F)
